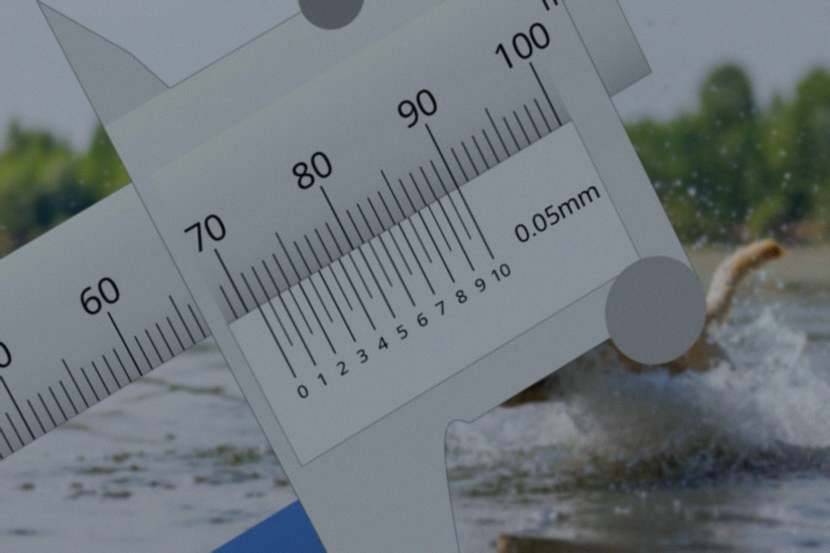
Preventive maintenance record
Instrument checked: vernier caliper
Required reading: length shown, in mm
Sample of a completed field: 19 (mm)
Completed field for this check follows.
71.0 (mm)
